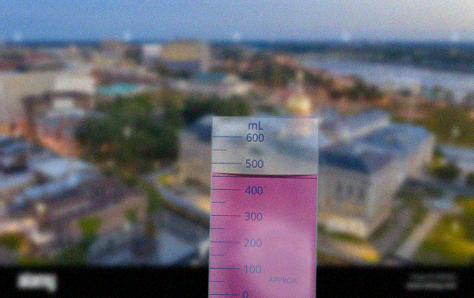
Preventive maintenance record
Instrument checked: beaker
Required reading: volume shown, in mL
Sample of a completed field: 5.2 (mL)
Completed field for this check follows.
450 (mL)
